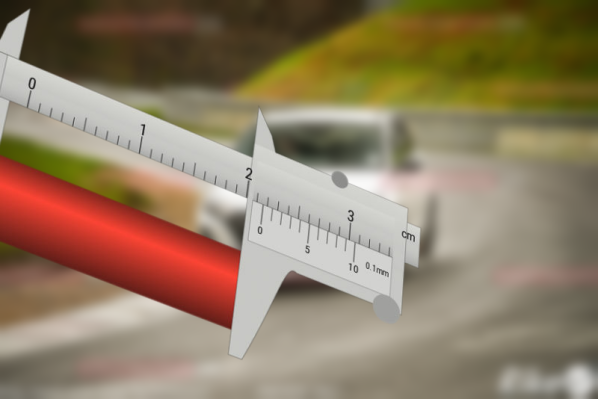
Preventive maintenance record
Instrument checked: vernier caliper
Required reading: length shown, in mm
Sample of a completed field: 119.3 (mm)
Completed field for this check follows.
21.6 (mm)
